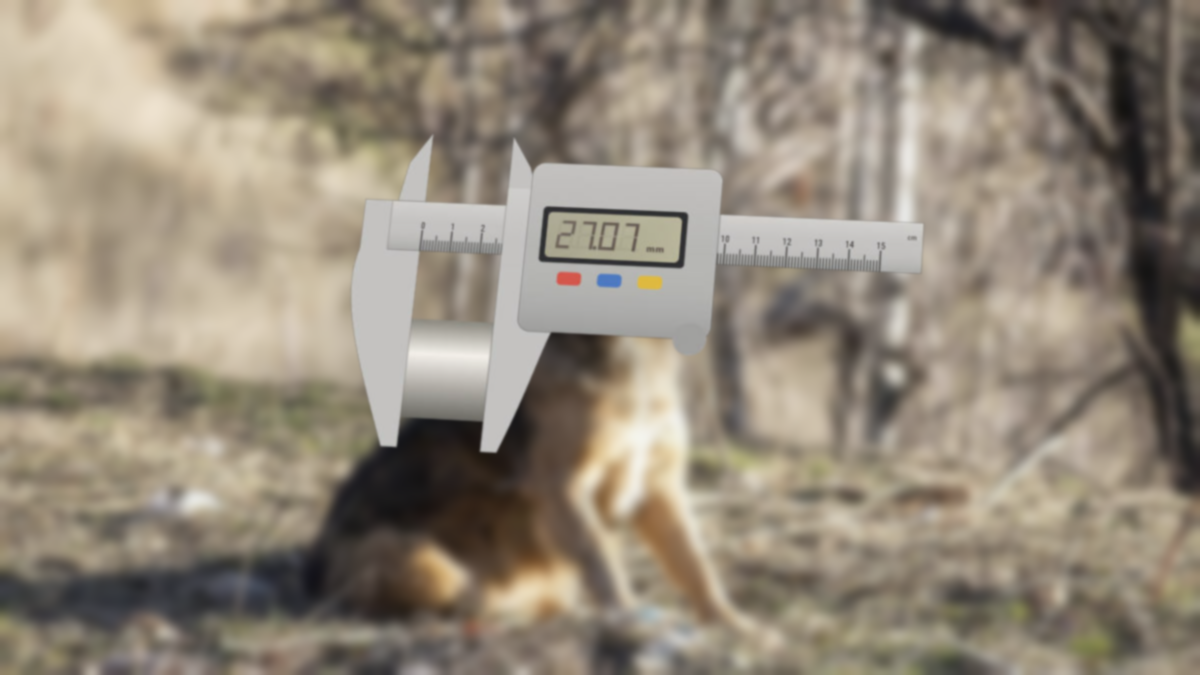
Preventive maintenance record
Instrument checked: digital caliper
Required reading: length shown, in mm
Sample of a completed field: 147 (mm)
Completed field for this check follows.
27.07 (mm)
